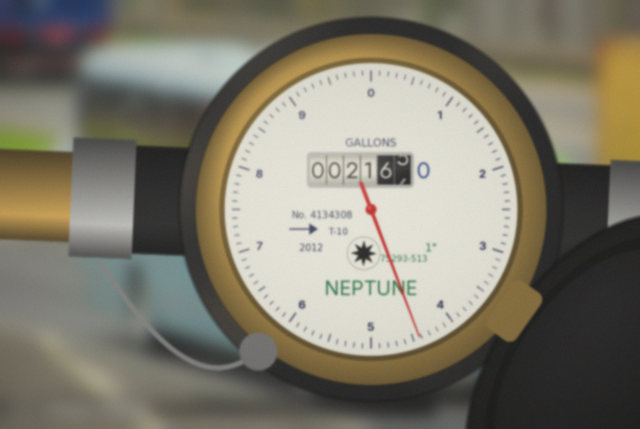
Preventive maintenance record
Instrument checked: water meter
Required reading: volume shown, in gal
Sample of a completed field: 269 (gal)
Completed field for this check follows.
21654.4 (gal)
